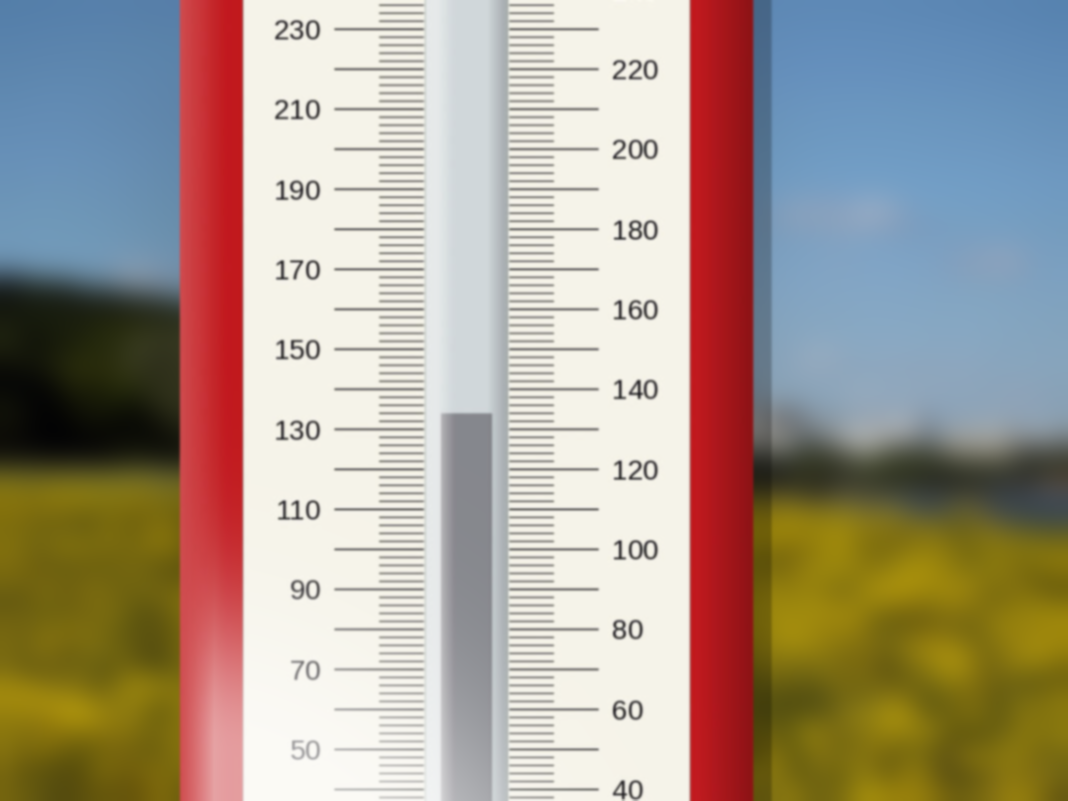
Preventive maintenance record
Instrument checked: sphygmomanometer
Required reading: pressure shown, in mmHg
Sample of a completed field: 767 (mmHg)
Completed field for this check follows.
134 (mmHg)
